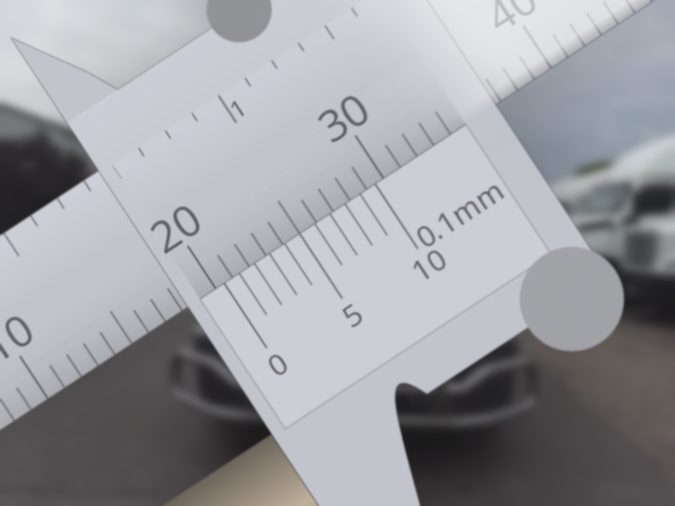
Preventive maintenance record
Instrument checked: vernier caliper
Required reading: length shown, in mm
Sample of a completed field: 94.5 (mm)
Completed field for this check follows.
20.5 (mm)
